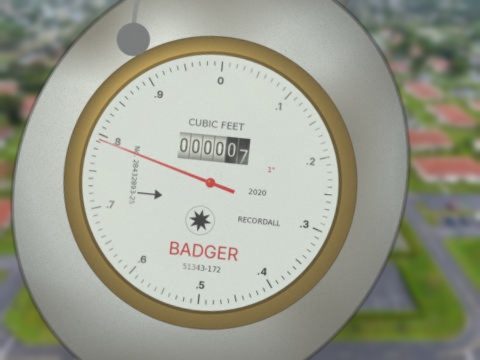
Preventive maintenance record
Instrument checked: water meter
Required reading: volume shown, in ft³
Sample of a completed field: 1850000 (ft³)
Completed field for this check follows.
6.79 (ft³)
